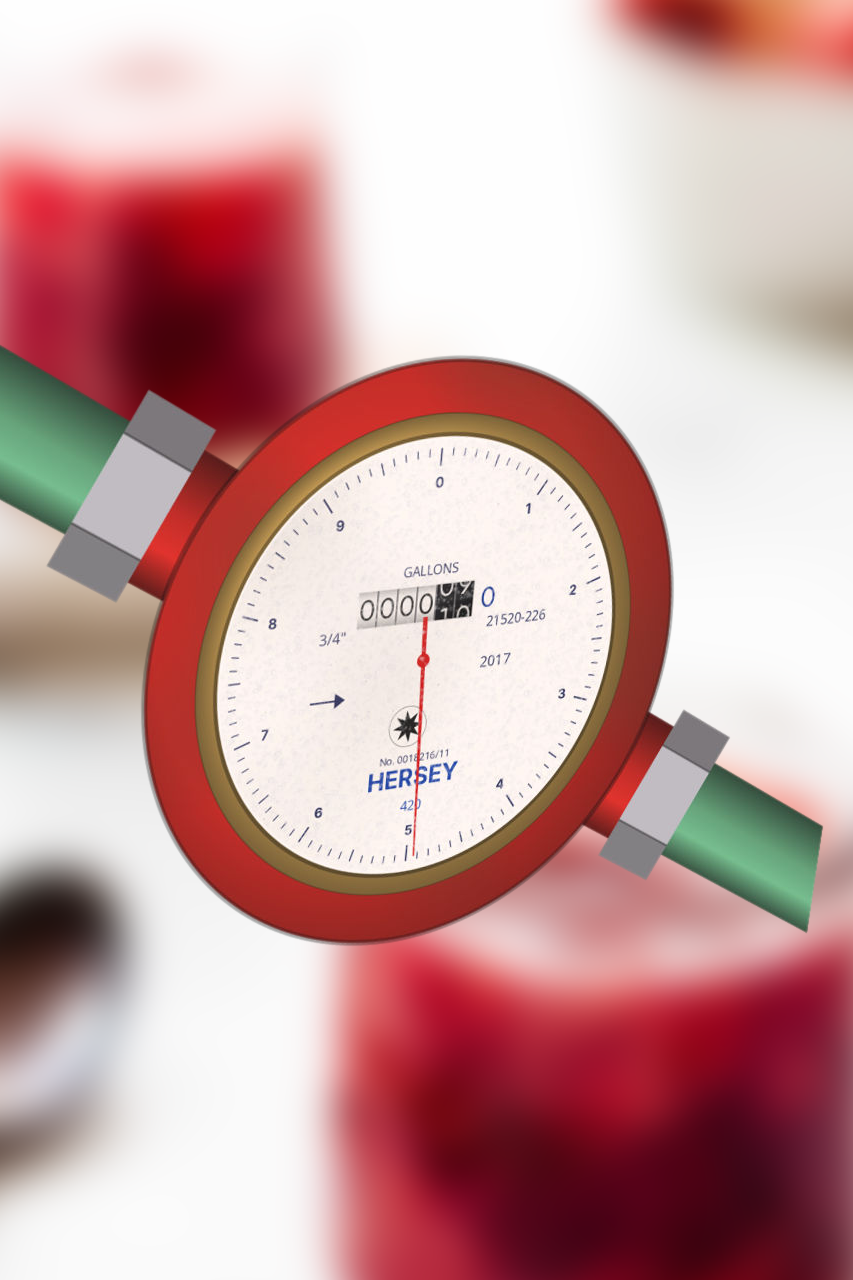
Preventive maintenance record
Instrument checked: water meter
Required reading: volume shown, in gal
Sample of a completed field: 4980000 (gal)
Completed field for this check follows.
94.9 (gal)
